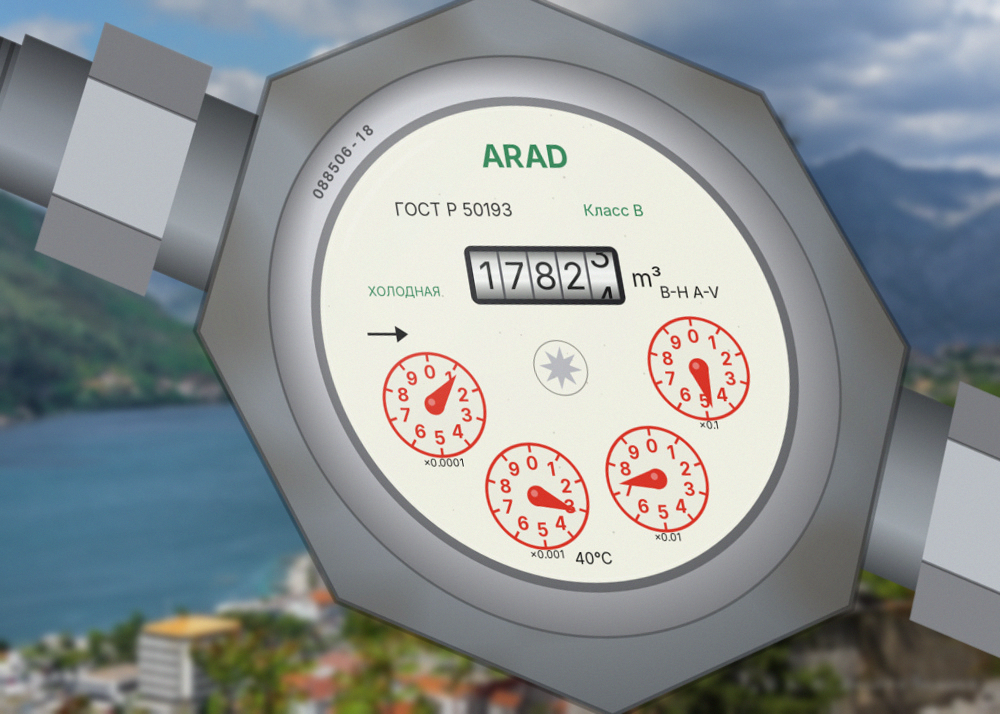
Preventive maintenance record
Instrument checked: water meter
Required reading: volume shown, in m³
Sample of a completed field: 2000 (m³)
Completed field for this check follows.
17823.4731 (m³)
